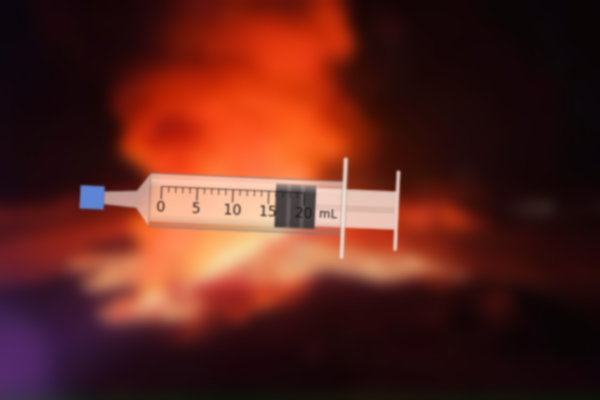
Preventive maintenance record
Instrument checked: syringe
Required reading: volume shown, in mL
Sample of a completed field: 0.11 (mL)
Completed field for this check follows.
16 (mL)
